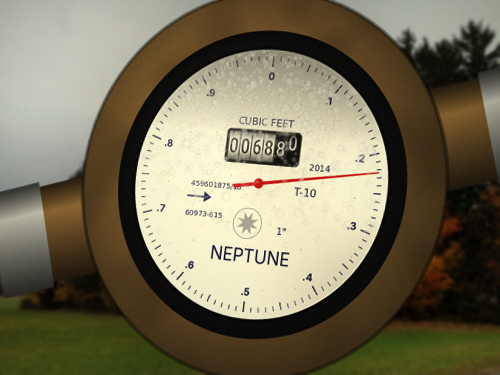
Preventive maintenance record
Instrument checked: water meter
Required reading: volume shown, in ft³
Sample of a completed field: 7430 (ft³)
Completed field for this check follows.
6880.22 (ft³)
